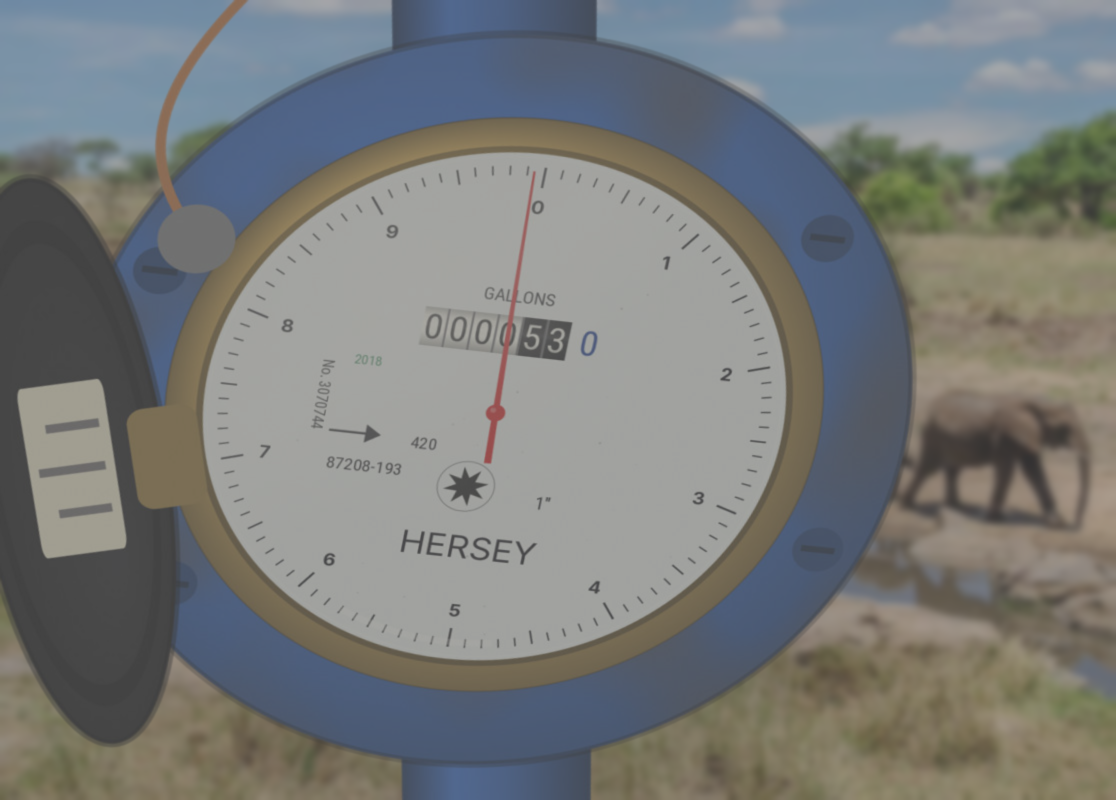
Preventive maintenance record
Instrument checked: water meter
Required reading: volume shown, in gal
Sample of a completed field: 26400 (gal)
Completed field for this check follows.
529.9 (gal)
